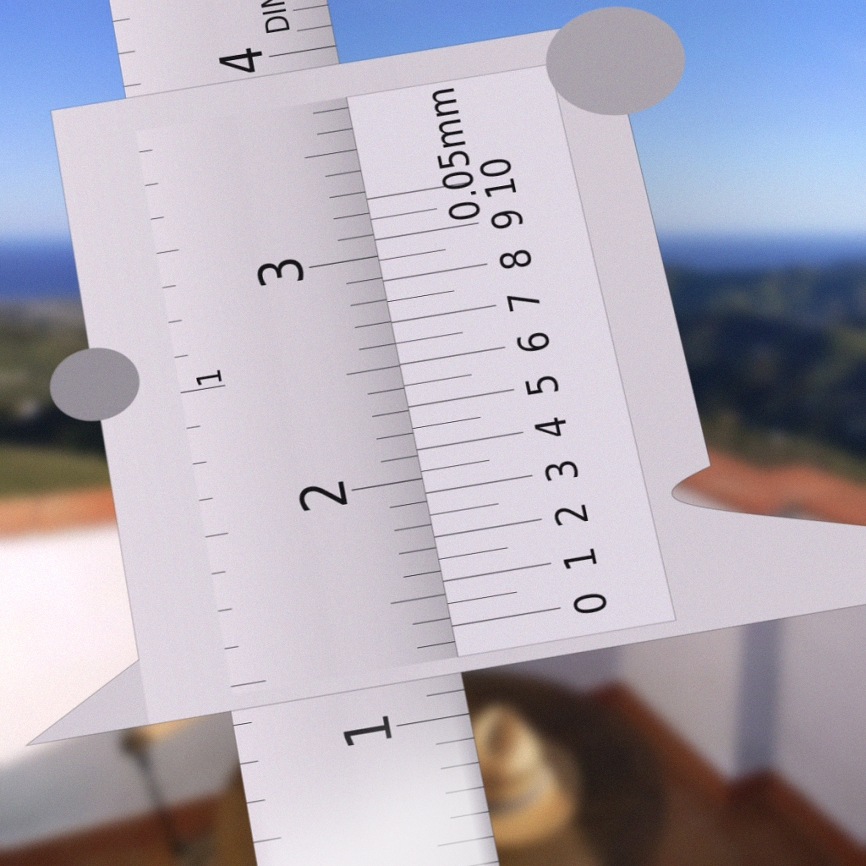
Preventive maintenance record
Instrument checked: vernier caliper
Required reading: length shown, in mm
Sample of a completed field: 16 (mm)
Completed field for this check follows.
13.65 (mm)
